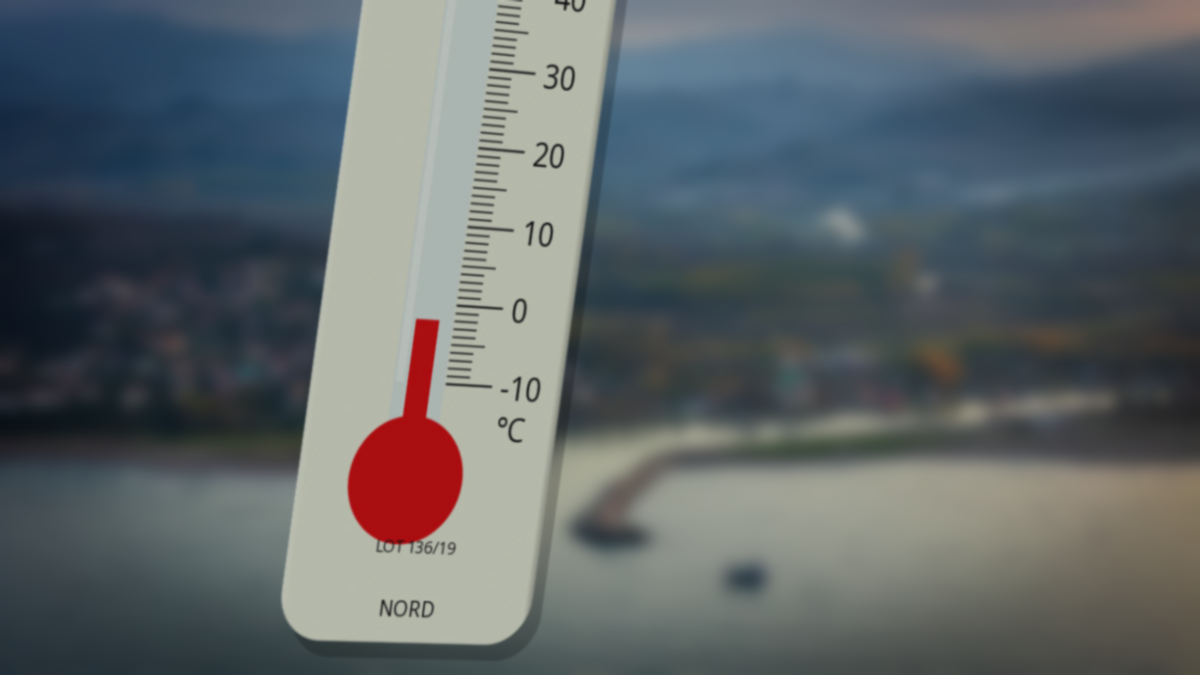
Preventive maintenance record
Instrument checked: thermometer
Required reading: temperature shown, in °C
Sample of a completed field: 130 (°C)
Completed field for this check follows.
-2 (°C)
